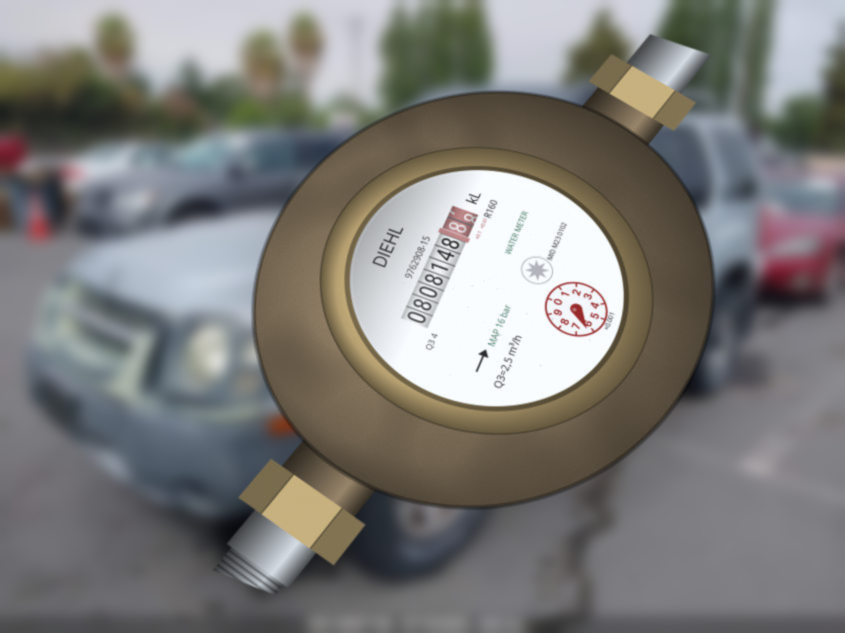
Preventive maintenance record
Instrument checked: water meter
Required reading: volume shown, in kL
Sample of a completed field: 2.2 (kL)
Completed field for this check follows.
808148.876 (kL)
